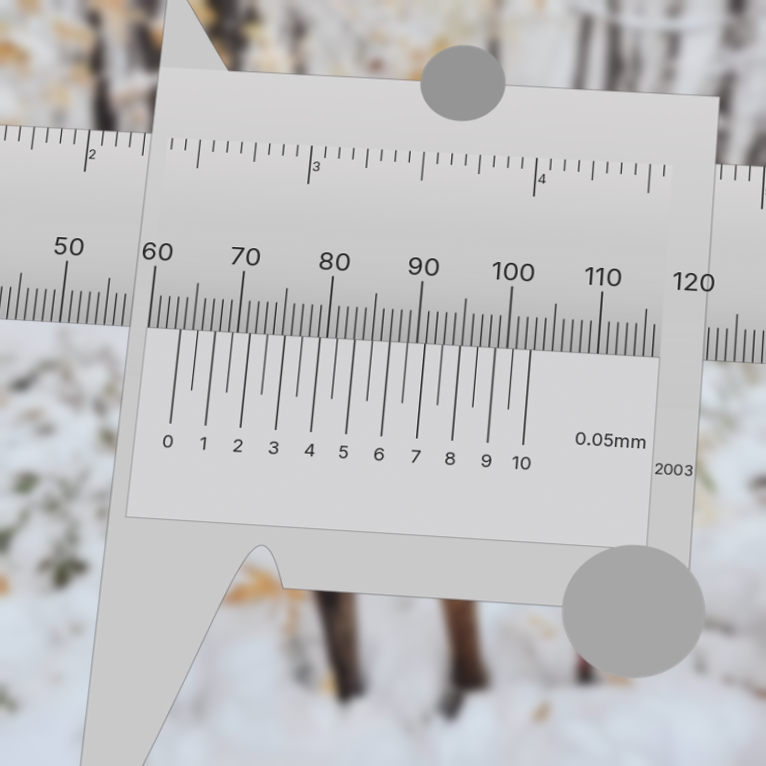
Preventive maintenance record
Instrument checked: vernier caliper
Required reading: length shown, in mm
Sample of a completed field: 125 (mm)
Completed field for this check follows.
63.6 (mm)
